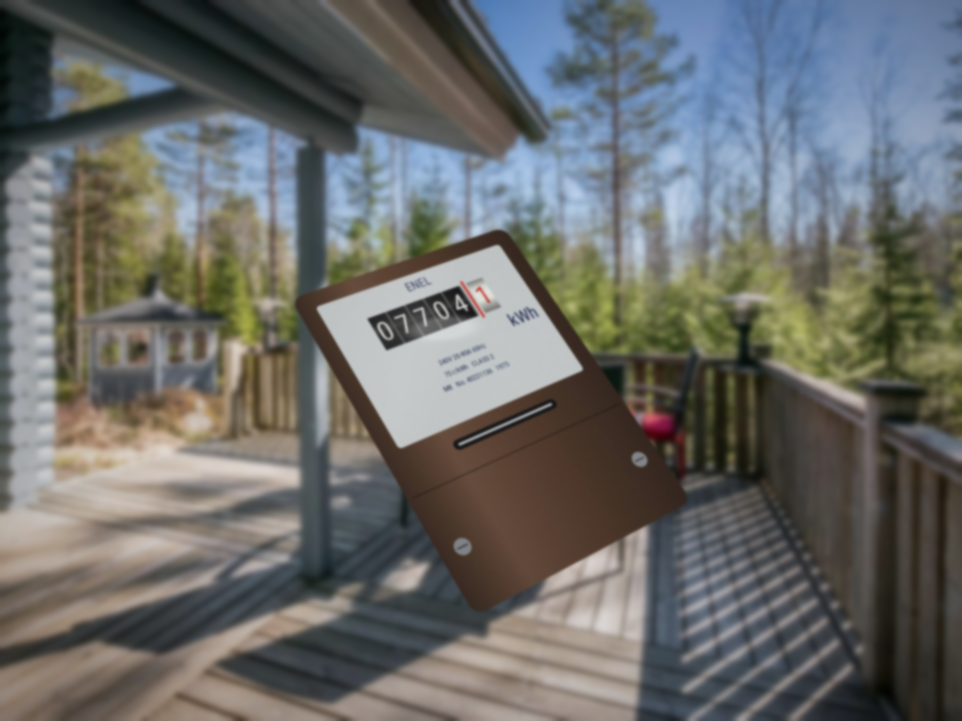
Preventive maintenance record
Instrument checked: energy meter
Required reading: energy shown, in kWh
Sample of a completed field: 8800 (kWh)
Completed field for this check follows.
7704.1 (kWh)
